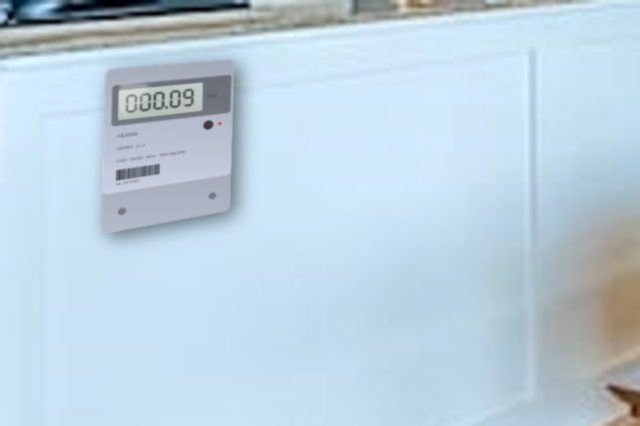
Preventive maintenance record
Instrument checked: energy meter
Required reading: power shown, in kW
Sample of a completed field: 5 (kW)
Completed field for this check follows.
0.09 (kW)
